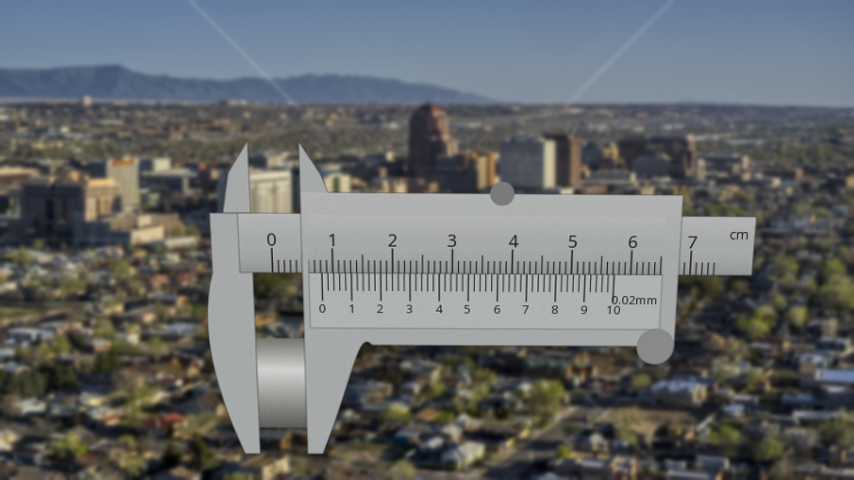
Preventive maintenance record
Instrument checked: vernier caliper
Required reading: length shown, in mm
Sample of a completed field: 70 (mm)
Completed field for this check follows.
8.2 (mm)
